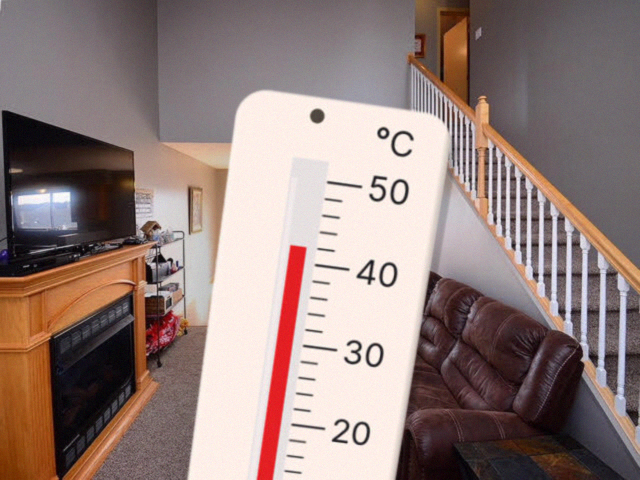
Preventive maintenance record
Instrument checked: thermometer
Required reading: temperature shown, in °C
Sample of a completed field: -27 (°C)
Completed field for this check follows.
42 (°C)
